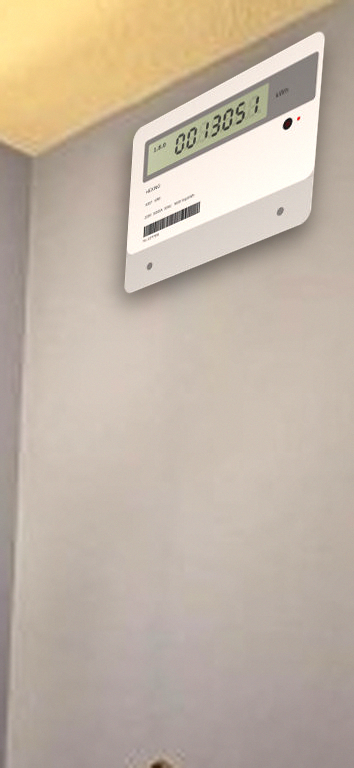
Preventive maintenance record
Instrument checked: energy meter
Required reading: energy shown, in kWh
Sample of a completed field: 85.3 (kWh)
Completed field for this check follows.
13051 (kWh)
